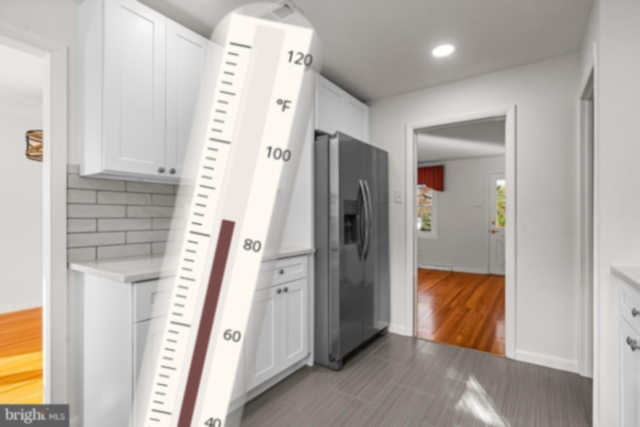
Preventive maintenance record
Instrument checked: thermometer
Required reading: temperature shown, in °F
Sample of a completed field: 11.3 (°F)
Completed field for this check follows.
84 (°F)
